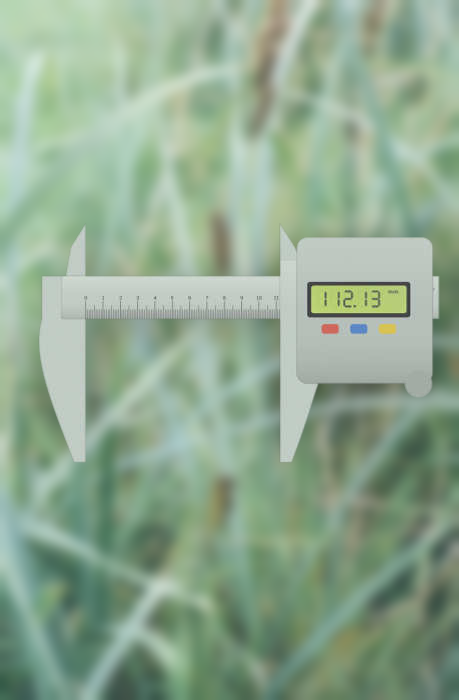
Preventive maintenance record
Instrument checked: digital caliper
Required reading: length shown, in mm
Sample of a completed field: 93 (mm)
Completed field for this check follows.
112.13 (mm)
